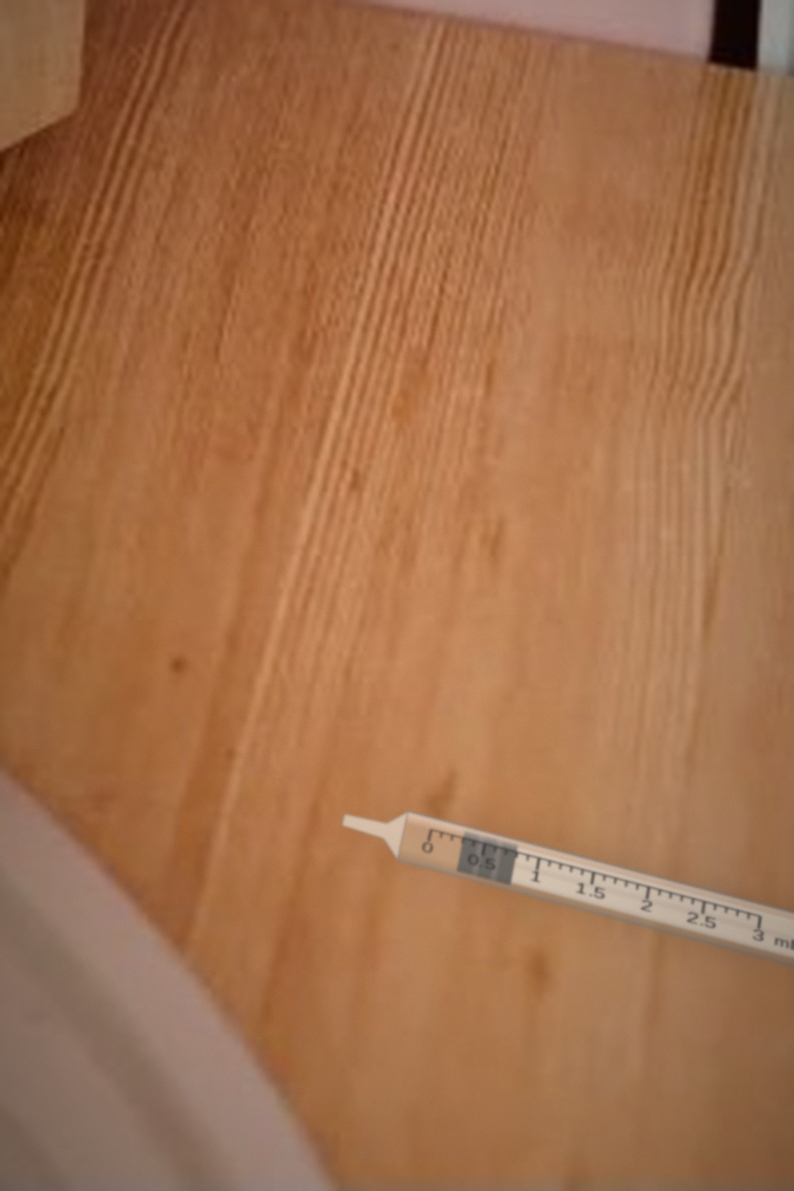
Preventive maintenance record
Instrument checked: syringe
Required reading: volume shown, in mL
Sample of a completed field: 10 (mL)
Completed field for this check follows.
0.3 (mL)
